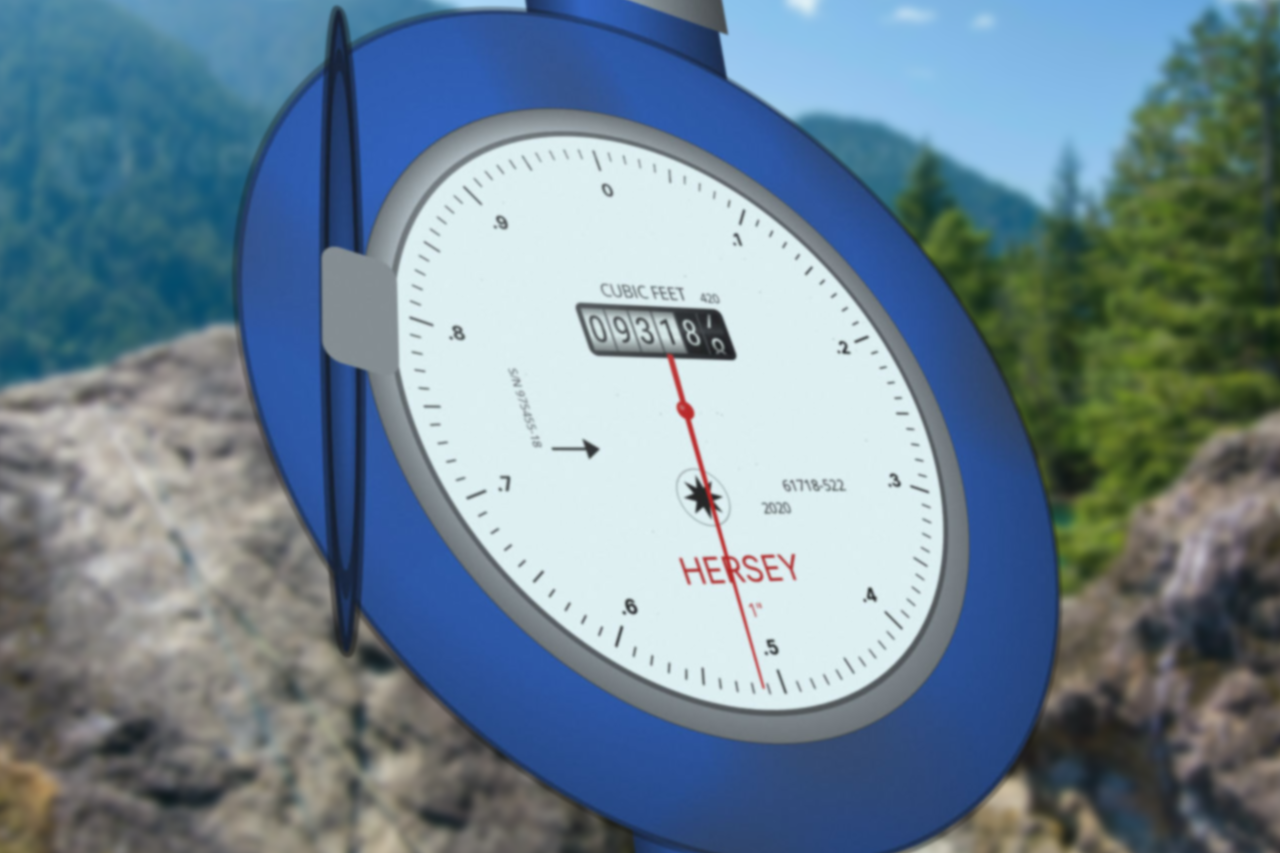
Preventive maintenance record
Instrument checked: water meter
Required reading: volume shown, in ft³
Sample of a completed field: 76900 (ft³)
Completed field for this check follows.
93187.51 (ft³)
